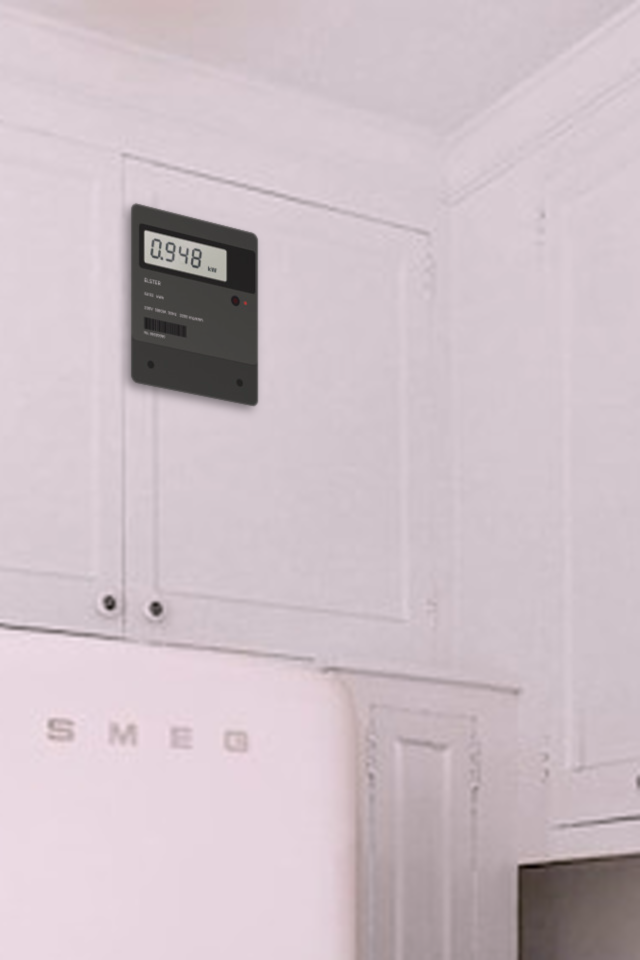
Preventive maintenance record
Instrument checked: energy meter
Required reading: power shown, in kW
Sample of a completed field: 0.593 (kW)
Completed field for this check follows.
0.948 (kW)
